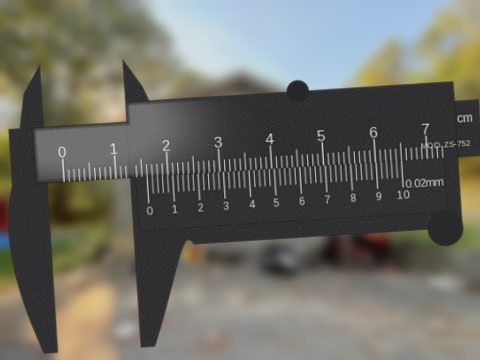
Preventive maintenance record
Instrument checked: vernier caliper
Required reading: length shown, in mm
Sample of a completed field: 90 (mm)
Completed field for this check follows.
16.0 (mm)
